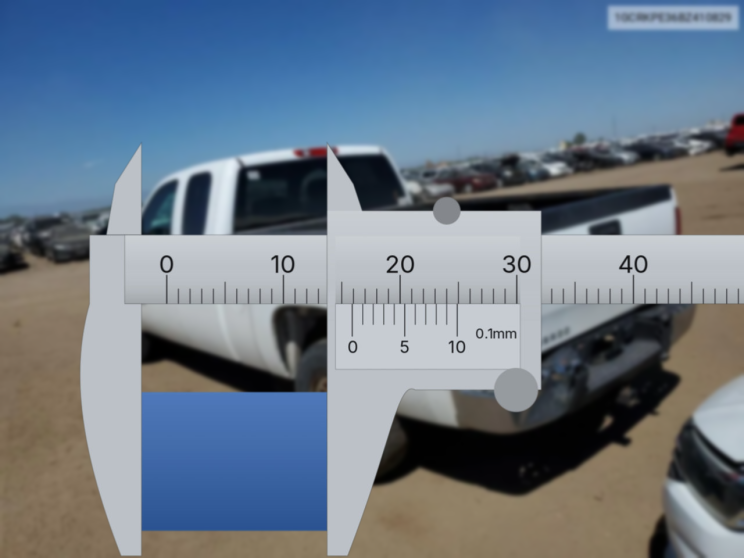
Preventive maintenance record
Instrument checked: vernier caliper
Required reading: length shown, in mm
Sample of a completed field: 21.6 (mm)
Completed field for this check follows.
15.9 (mm)
